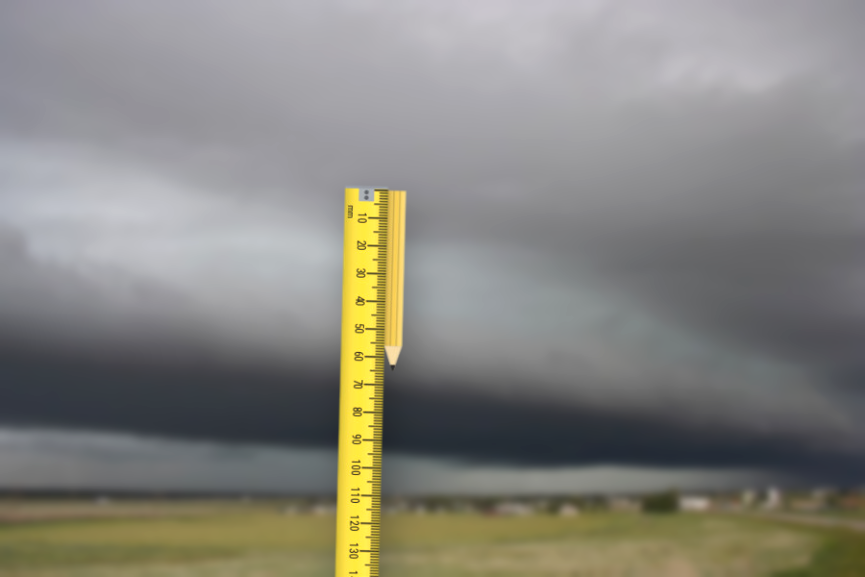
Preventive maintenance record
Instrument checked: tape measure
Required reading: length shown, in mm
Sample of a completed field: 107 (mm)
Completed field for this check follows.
65 (mm)
